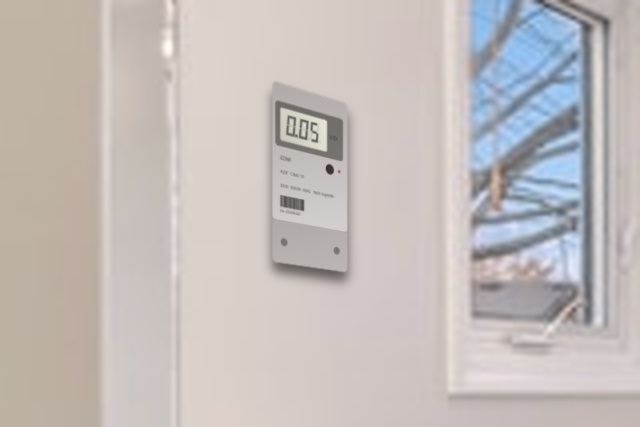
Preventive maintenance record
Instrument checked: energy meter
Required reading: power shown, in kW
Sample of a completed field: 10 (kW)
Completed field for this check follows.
0.05 (kW)
